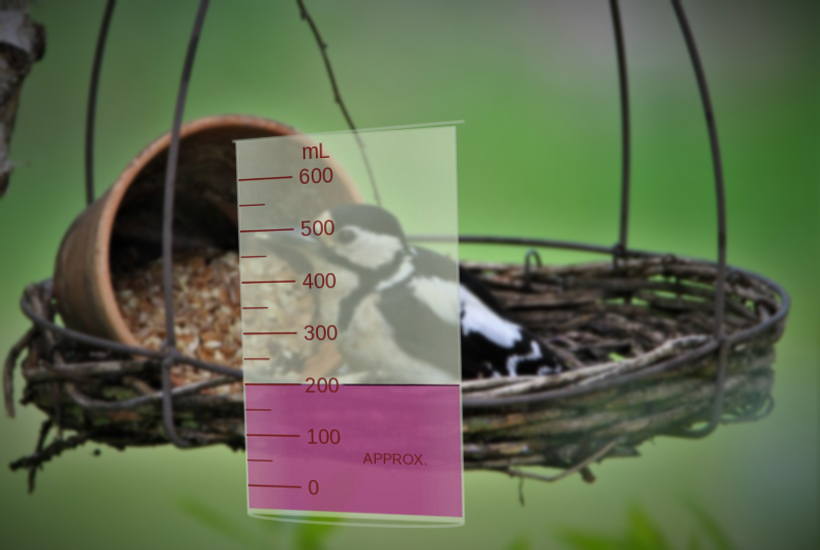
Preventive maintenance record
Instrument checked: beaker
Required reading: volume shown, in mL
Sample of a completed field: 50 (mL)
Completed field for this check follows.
200 (mL)
